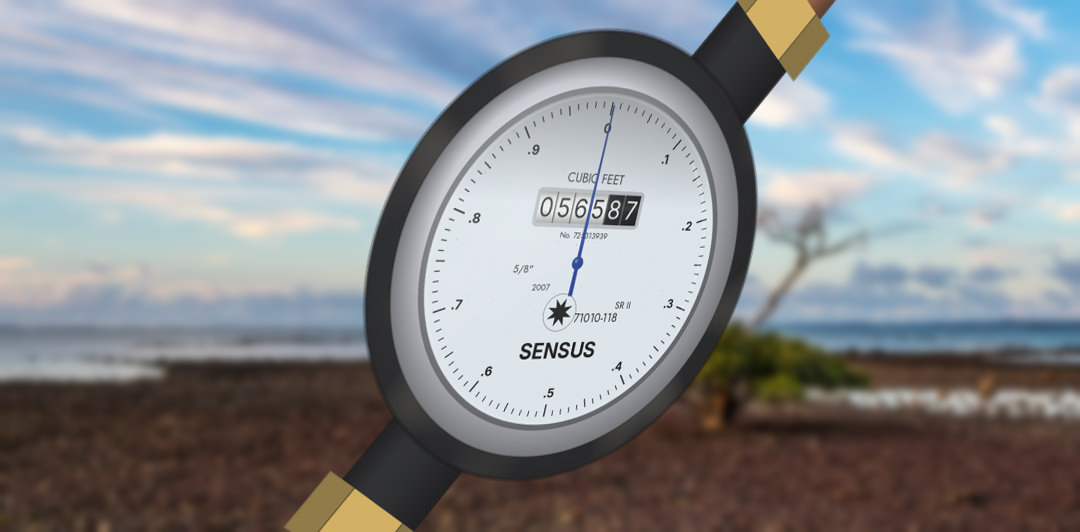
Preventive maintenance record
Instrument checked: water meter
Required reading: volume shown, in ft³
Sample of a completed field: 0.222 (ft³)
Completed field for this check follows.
56587.00 (ft³)
